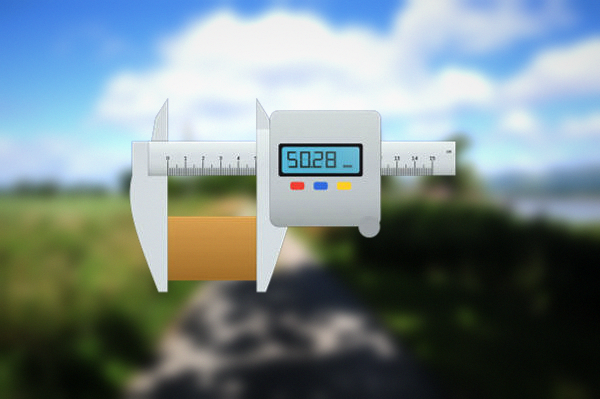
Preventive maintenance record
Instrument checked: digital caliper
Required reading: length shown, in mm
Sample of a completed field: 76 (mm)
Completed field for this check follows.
50.28 (mm)
